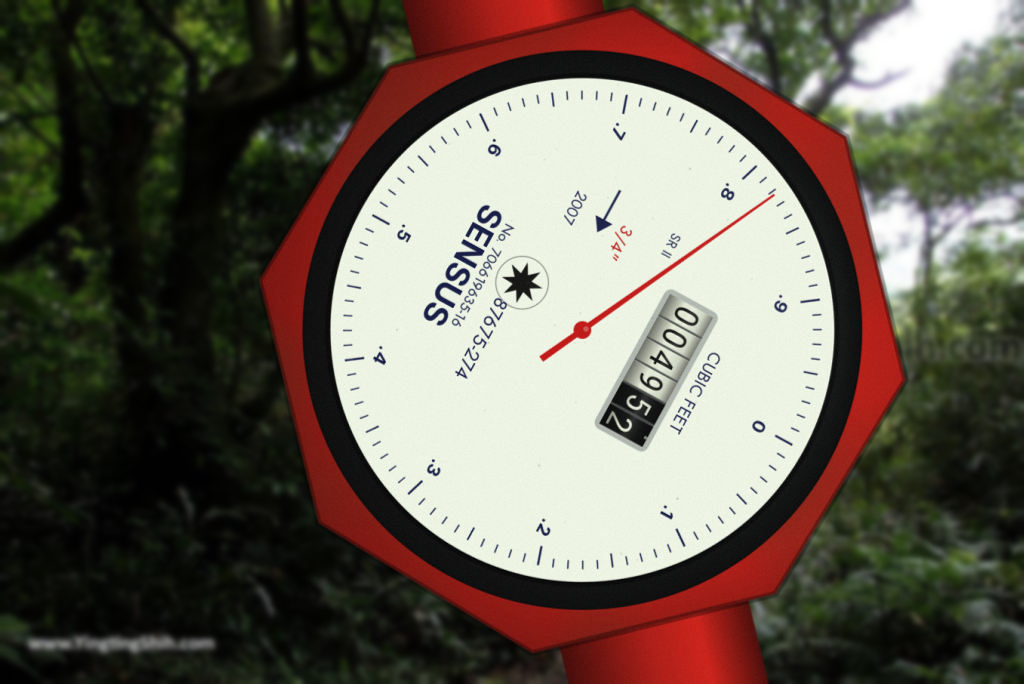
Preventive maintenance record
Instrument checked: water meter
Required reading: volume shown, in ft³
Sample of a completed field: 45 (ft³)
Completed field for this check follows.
4951.82 (ft³)
